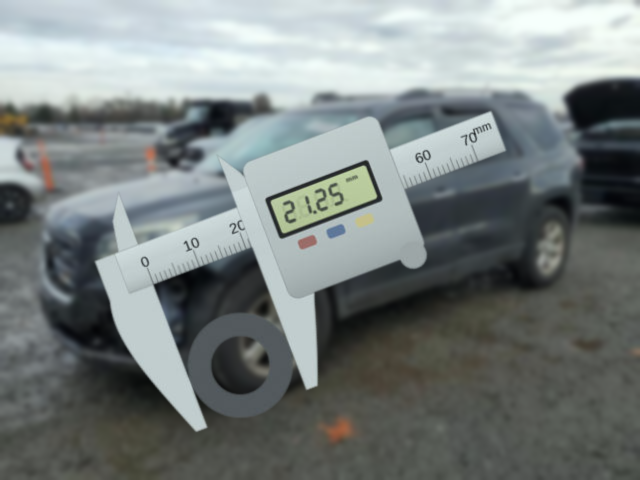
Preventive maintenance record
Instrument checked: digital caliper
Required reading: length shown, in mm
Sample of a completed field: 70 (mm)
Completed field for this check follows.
21.25 (mm)
